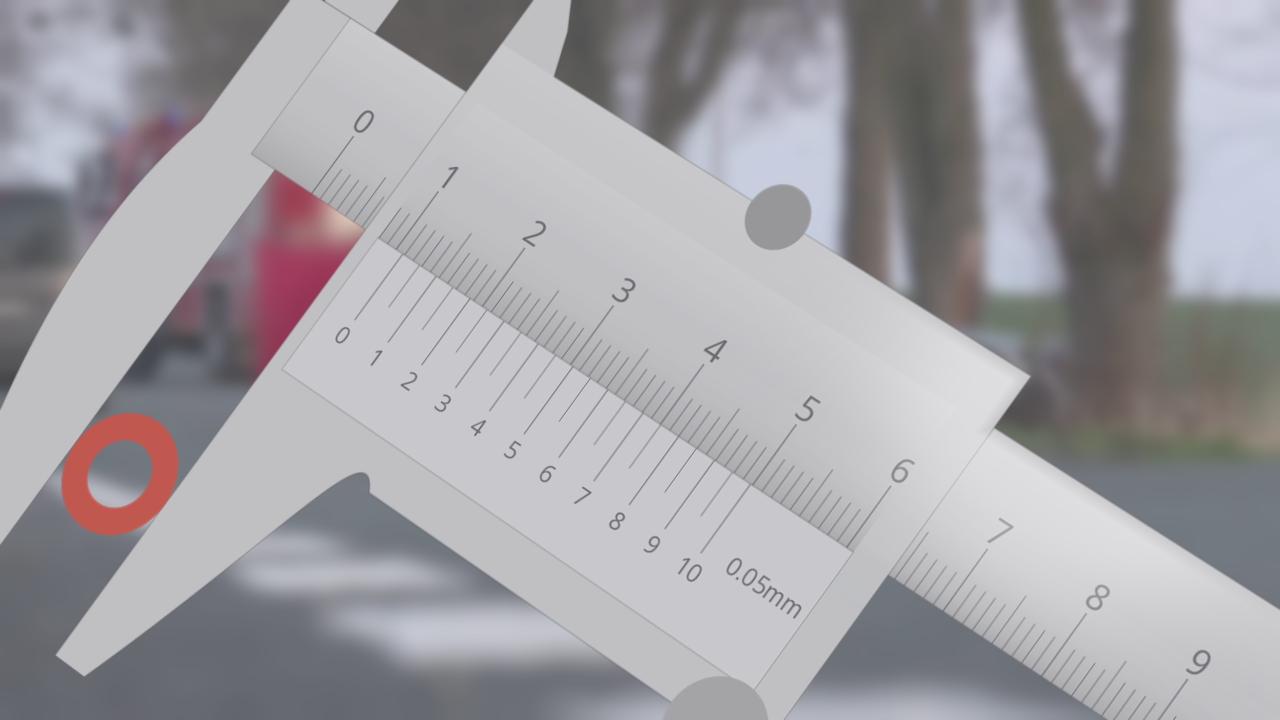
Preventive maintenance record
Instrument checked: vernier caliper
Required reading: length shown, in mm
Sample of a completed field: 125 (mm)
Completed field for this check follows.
10.8 (mm)
